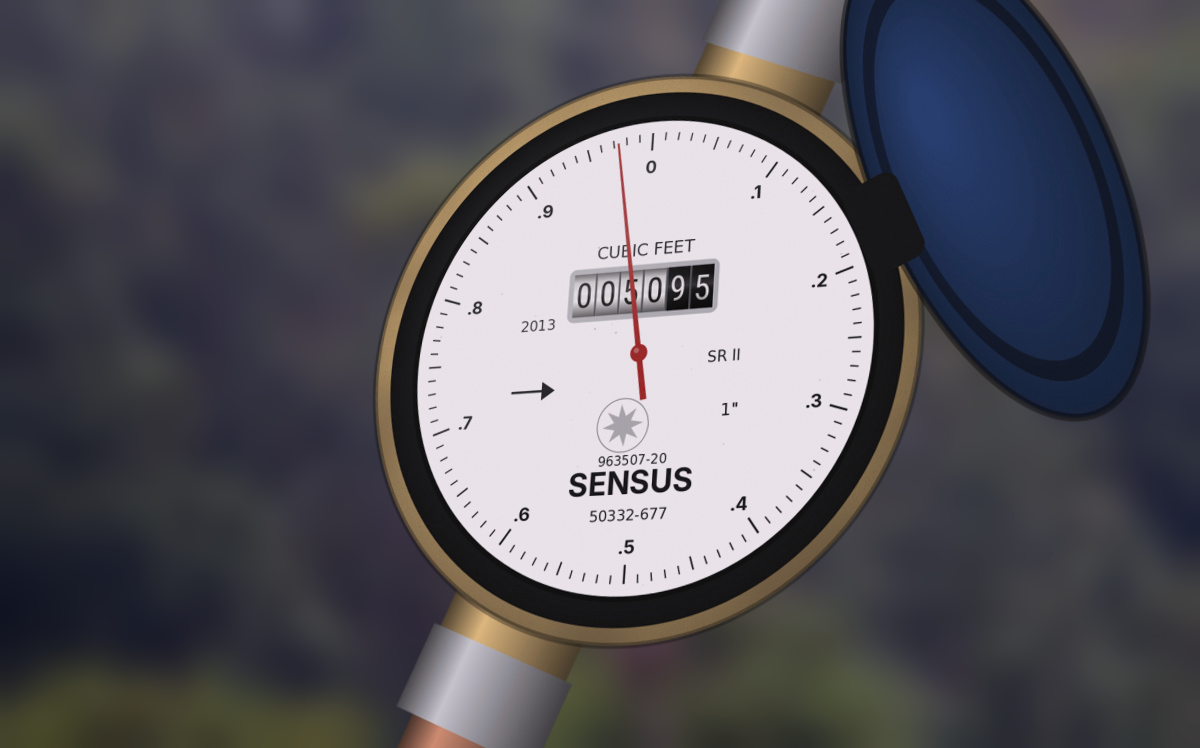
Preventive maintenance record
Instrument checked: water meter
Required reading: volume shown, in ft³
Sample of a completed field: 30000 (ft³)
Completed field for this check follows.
5094.97 (ft³)
